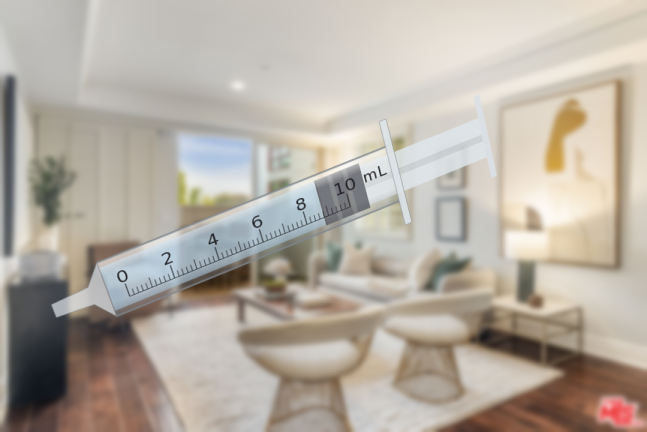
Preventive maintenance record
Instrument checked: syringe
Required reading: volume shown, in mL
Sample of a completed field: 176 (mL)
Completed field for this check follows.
8.8 (mL)
